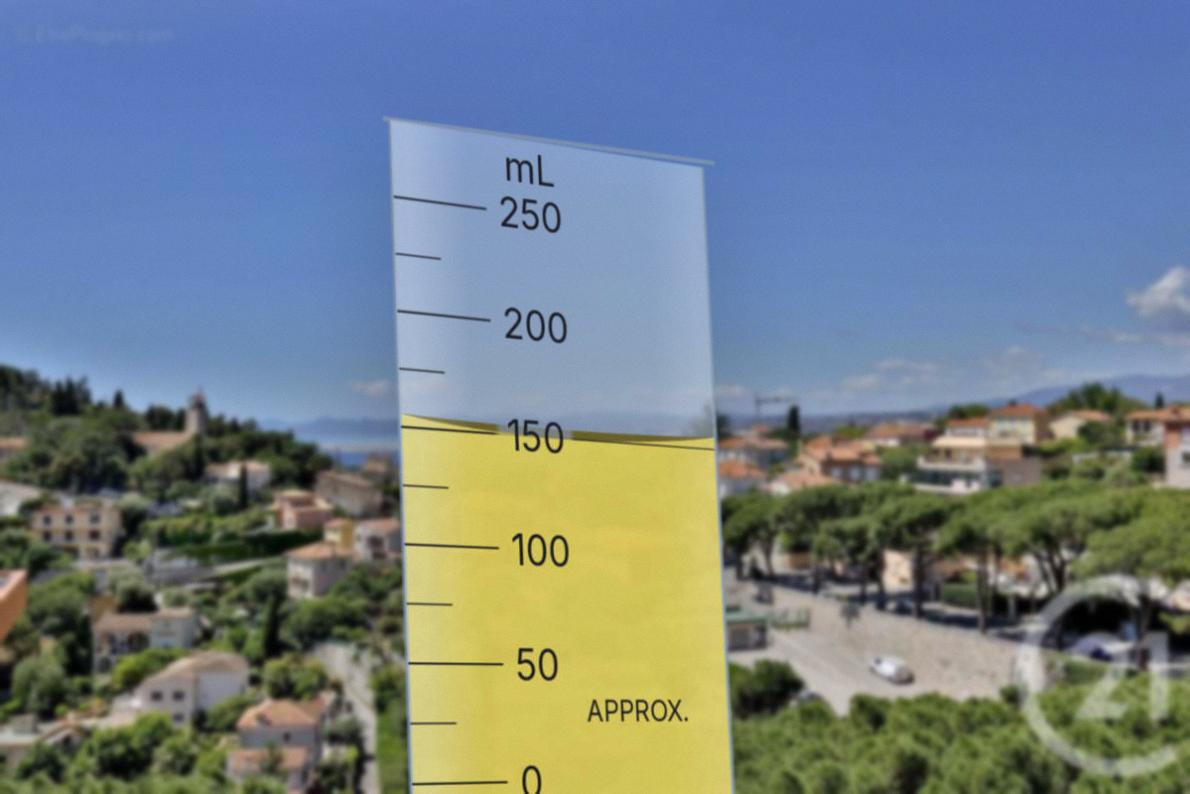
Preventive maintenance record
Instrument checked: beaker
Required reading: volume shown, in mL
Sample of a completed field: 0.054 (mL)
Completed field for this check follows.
150 (mL)
